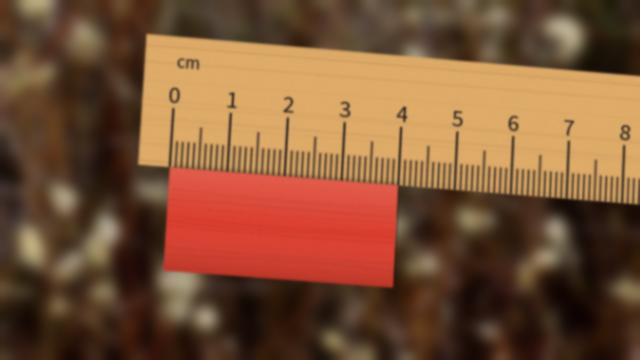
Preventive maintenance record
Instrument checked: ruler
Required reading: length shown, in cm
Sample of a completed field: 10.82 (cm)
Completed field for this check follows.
4 (cm)
